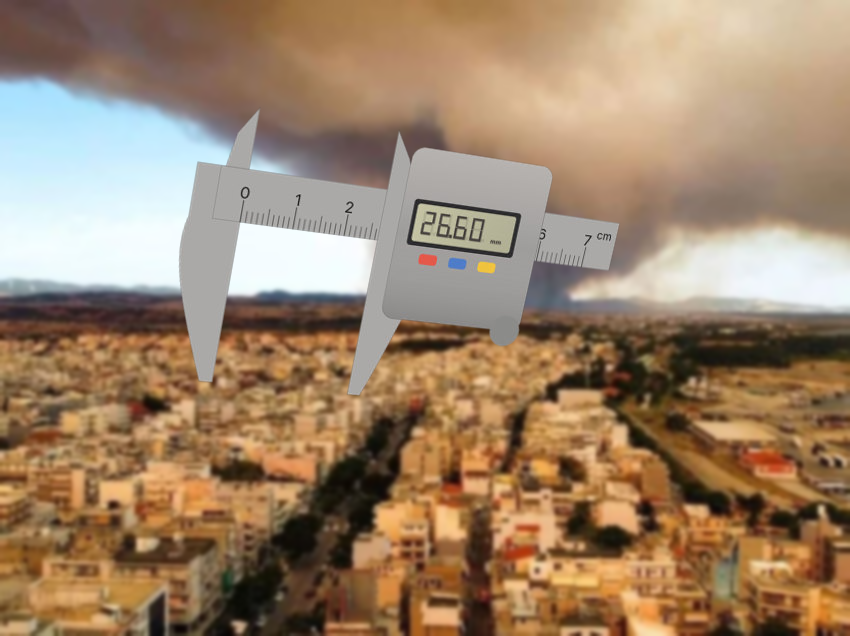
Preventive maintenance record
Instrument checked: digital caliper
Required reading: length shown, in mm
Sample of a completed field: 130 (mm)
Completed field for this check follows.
26.60 (mm)
